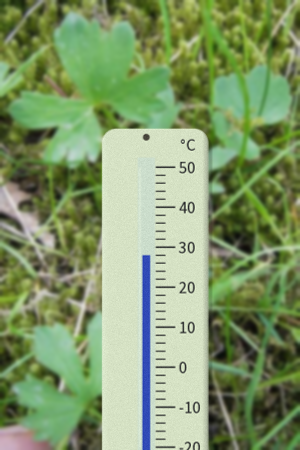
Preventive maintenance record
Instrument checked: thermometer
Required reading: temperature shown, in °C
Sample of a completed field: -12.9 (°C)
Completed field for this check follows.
28 (°C)
